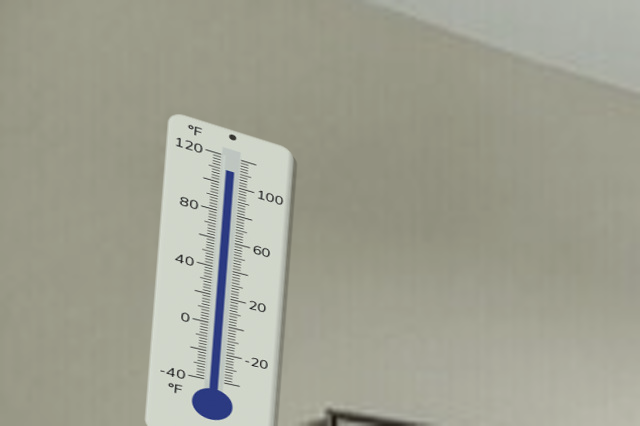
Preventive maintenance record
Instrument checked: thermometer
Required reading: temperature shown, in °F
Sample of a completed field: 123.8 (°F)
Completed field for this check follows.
110 (°F)
